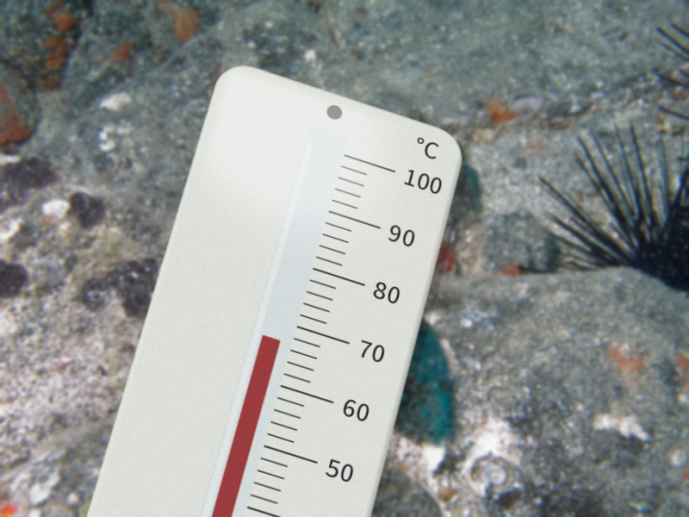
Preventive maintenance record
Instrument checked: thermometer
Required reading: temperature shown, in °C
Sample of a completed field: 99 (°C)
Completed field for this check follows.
67 (°C)
